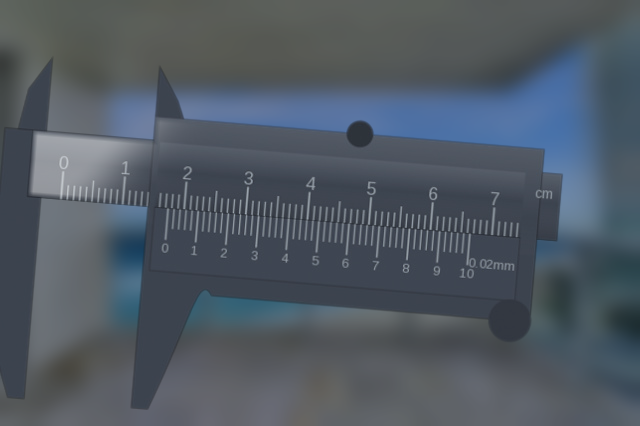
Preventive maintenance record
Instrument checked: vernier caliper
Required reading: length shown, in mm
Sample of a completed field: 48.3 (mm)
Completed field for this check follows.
17.4 (mm)
